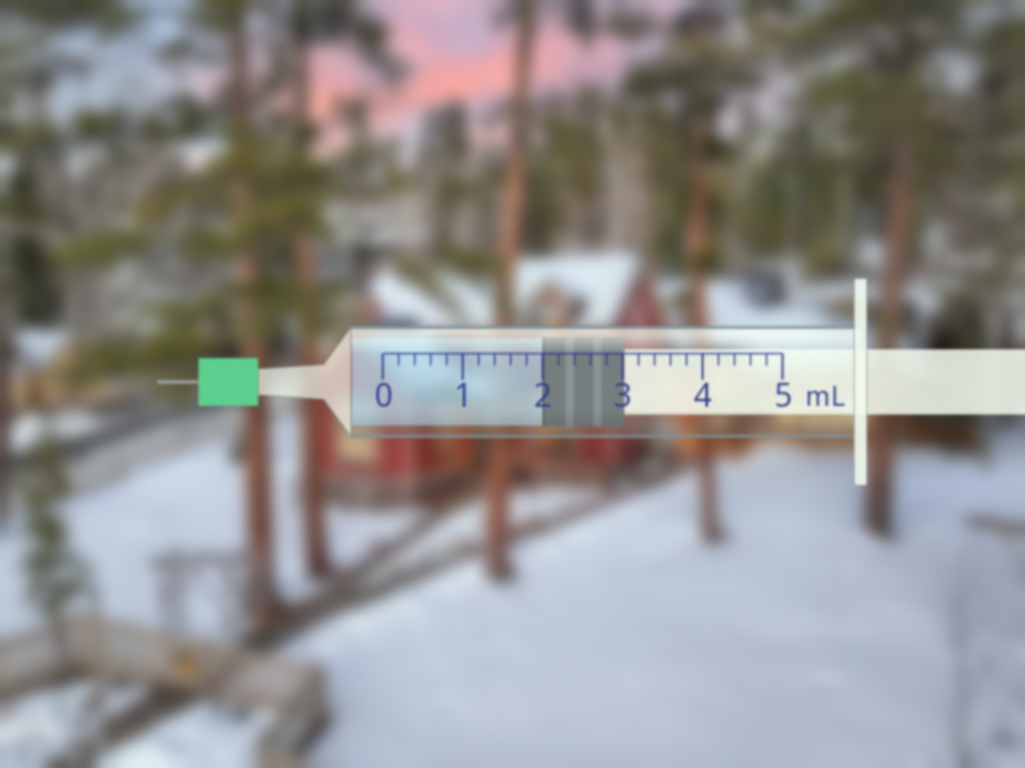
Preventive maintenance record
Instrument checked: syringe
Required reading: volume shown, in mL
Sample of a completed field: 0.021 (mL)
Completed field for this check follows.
2 (mL)
